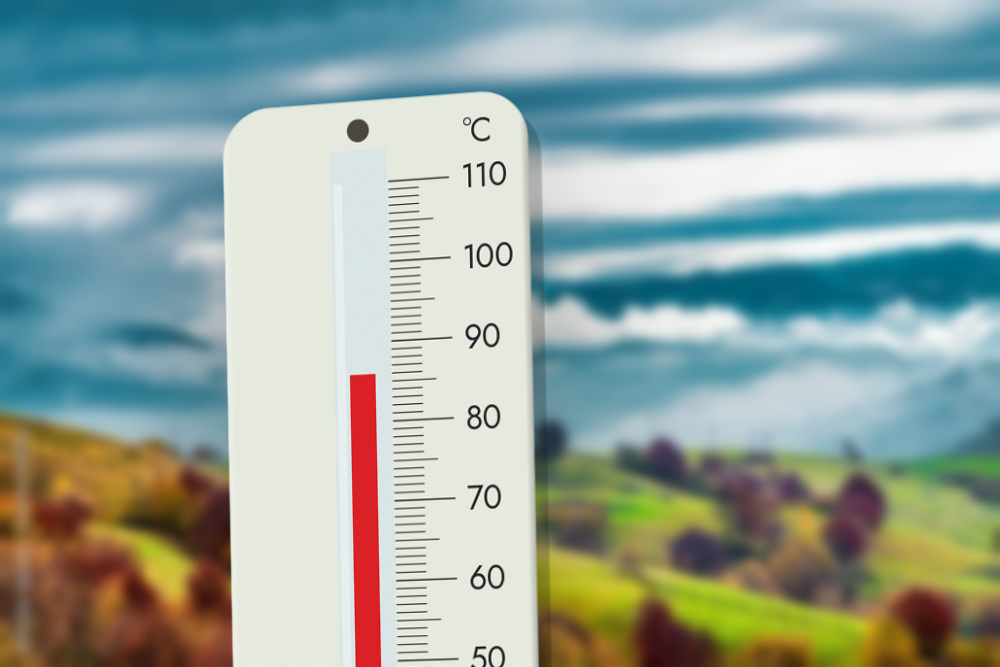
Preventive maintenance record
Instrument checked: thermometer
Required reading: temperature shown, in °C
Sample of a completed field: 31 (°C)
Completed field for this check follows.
86 (°C)
